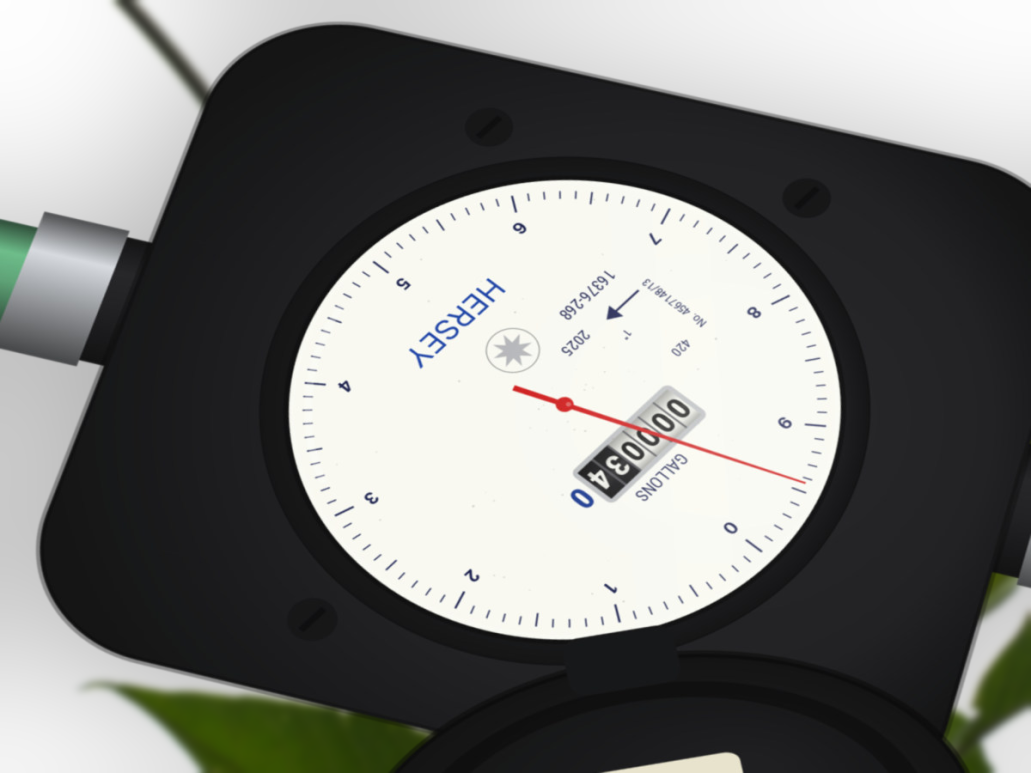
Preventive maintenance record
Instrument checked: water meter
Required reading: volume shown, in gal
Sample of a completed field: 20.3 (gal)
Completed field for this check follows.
339.4 (gal)
